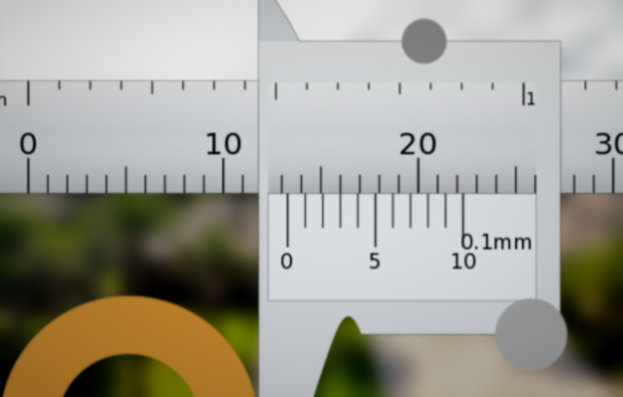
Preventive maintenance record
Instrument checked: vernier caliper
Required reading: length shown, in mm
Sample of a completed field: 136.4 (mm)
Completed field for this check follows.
13.3 (mm)
